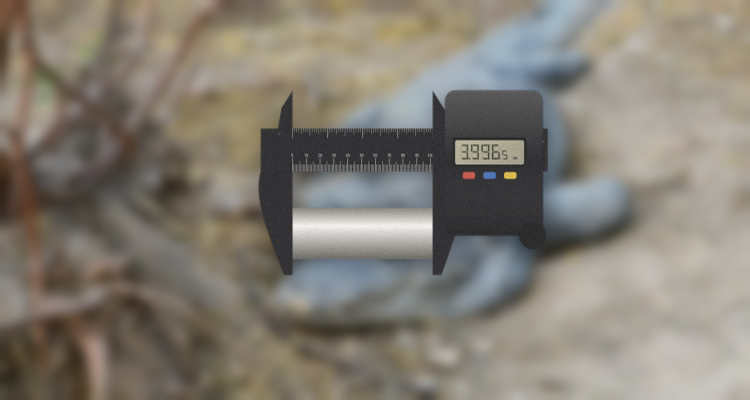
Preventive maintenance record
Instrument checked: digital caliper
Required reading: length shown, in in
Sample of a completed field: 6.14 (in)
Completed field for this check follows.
3.9965 (in)
